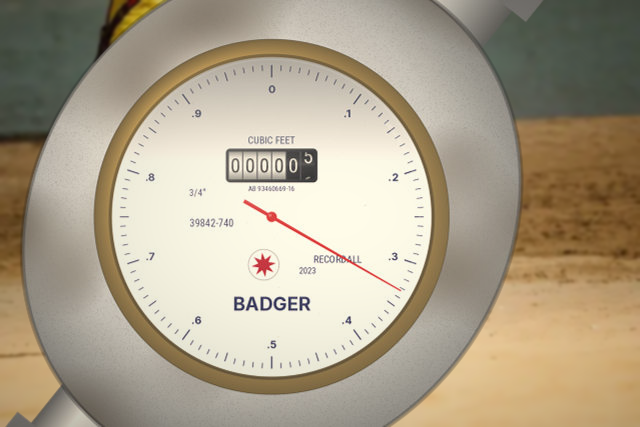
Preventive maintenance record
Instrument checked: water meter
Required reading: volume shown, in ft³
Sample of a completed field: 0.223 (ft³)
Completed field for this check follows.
5.33 (ft³)
